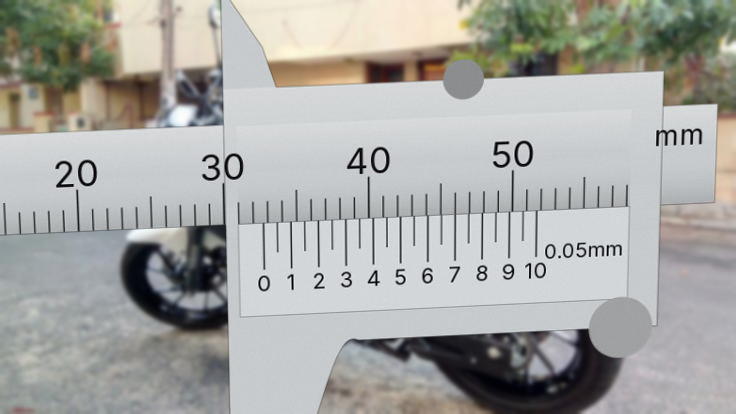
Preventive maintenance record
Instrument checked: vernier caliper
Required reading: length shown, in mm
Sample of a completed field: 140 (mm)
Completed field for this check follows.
32.7 (mm)
